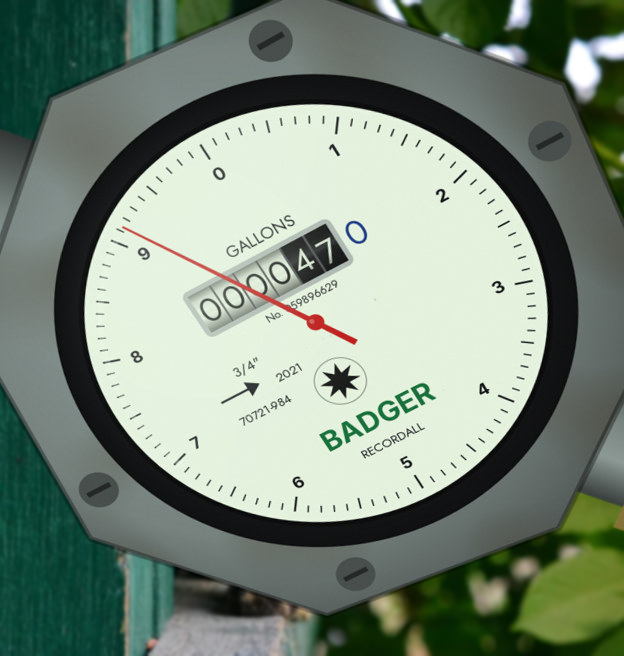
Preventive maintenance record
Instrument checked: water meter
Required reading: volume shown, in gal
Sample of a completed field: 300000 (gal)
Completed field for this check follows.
469.1 (gal)
